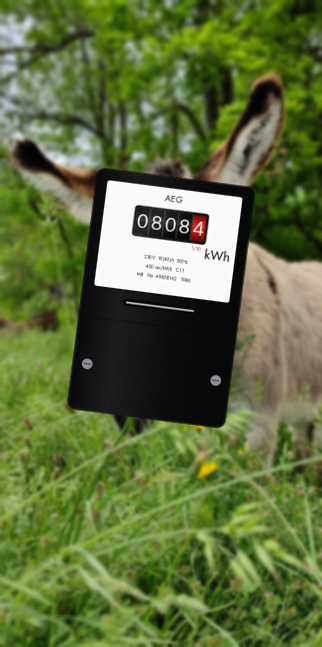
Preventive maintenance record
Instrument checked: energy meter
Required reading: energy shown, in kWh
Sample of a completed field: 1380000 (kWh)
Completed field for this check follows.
808.4 (kWh)
